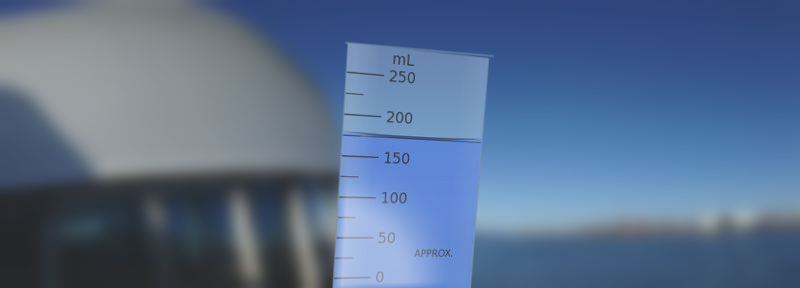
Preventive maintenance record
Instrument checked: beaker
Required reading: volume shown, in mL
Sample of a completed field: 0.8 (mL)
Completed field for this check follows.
175 (mL)
